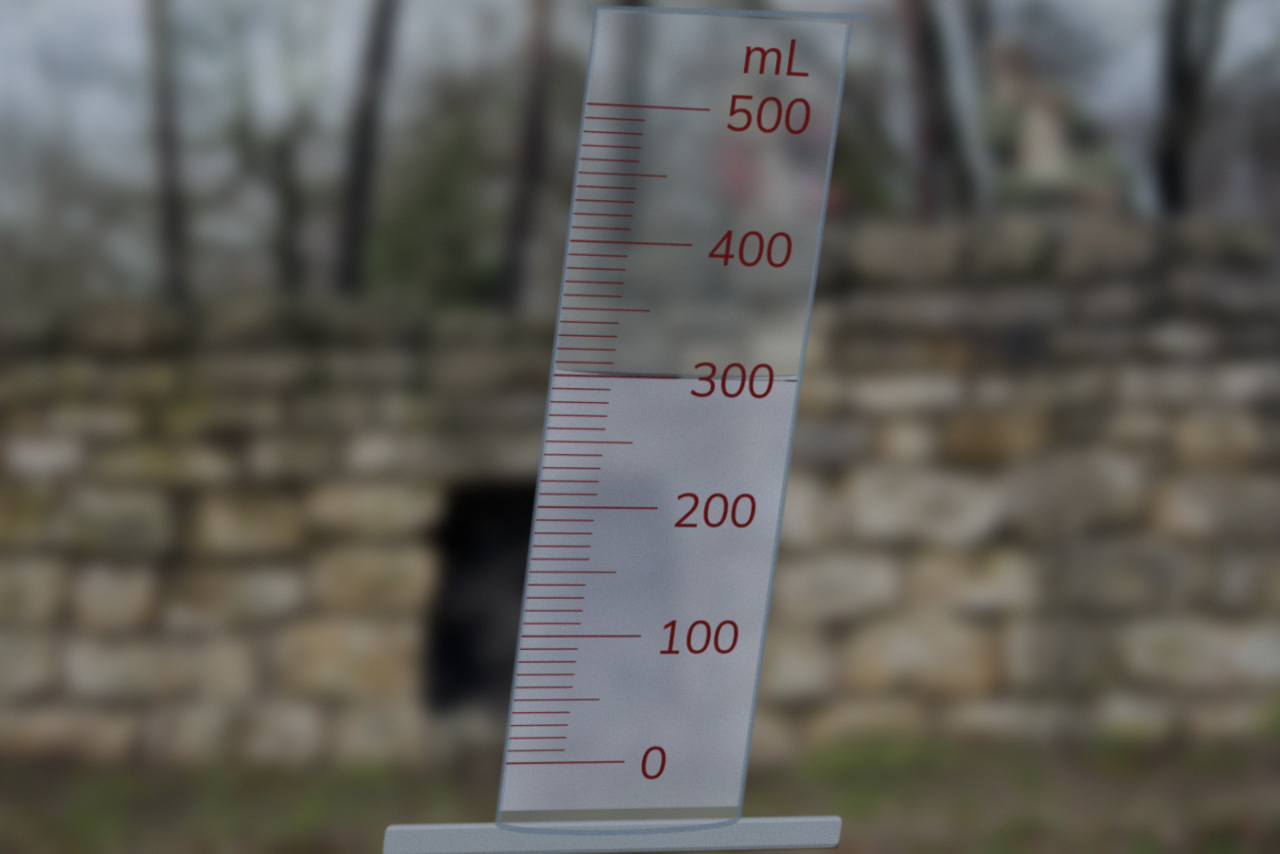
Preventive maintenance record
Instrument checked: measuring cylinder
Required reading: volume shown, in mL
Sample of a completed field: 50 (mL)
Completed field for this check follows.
300 (mL)
